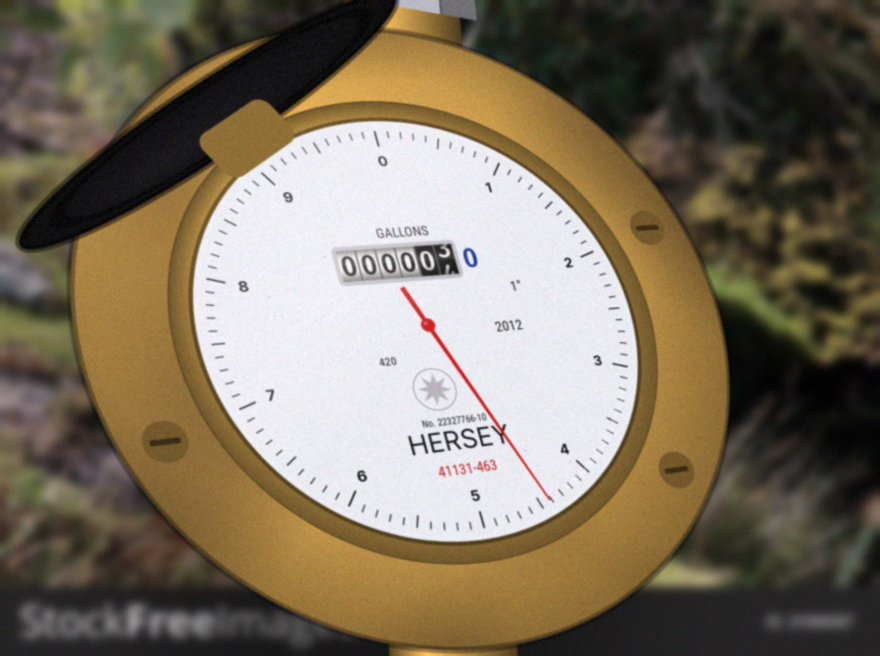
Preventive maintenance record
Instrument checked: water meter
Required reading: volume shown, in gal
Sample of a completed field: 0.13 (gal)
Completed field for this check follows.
34.4 (gal)
